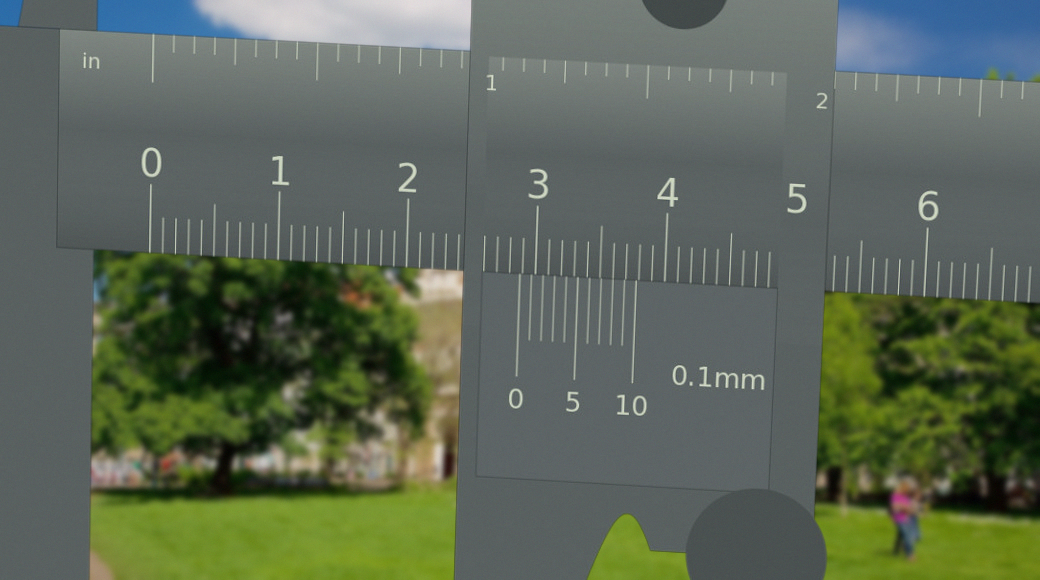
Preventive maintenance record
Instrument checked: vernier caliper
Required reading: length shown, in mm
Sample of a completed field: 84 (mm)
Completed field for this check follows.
28.8 (mm)
